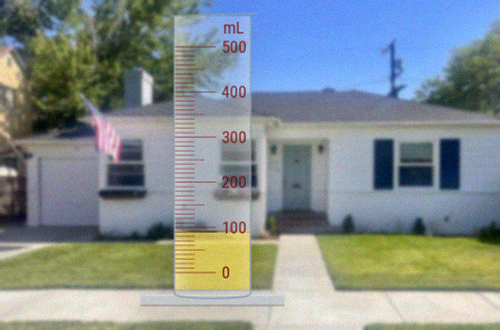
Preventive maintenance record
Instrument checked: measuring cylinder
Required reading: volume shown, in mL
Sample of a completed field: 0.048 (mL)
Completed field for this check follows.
90 (mL)
